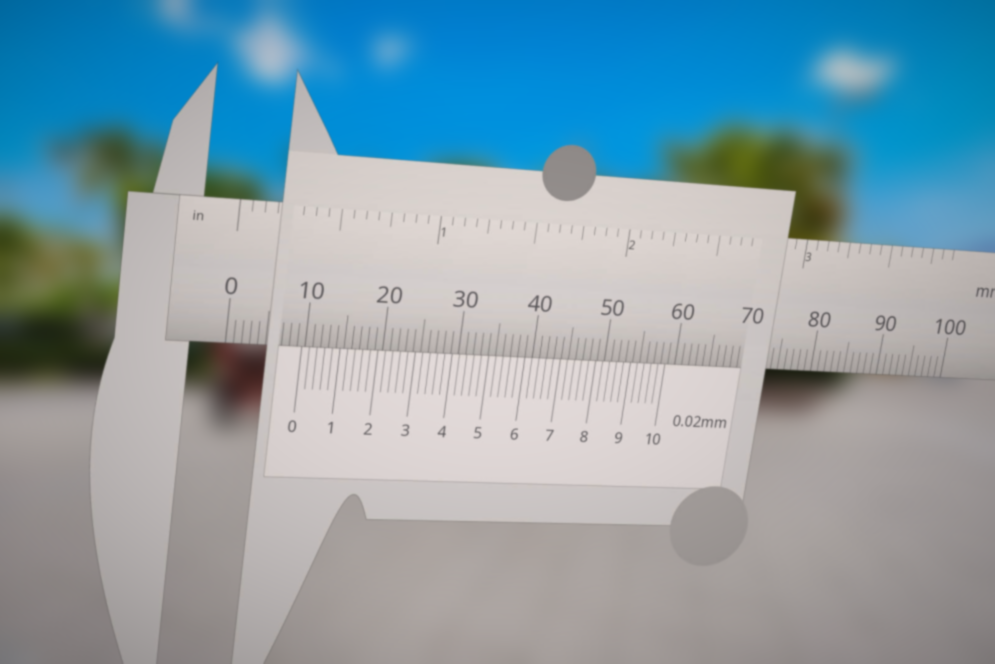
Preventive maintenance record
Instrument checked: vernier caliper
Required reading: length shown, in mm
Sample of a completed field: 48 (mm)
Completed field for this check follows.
9.6 (mm)
